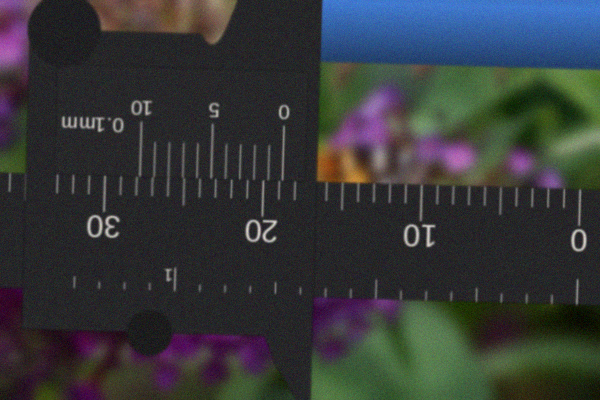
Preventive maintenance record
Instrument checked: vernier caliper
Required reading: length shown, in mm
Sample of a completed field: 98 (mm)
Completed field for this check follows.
18.8 (mm)
